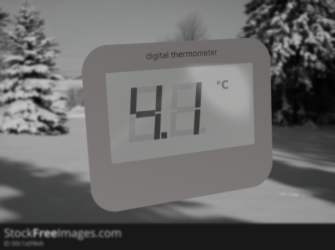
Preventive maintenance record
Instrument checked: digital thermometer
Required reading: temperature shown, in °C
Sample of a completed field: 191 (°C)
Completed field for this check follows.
4.1 (°C)
